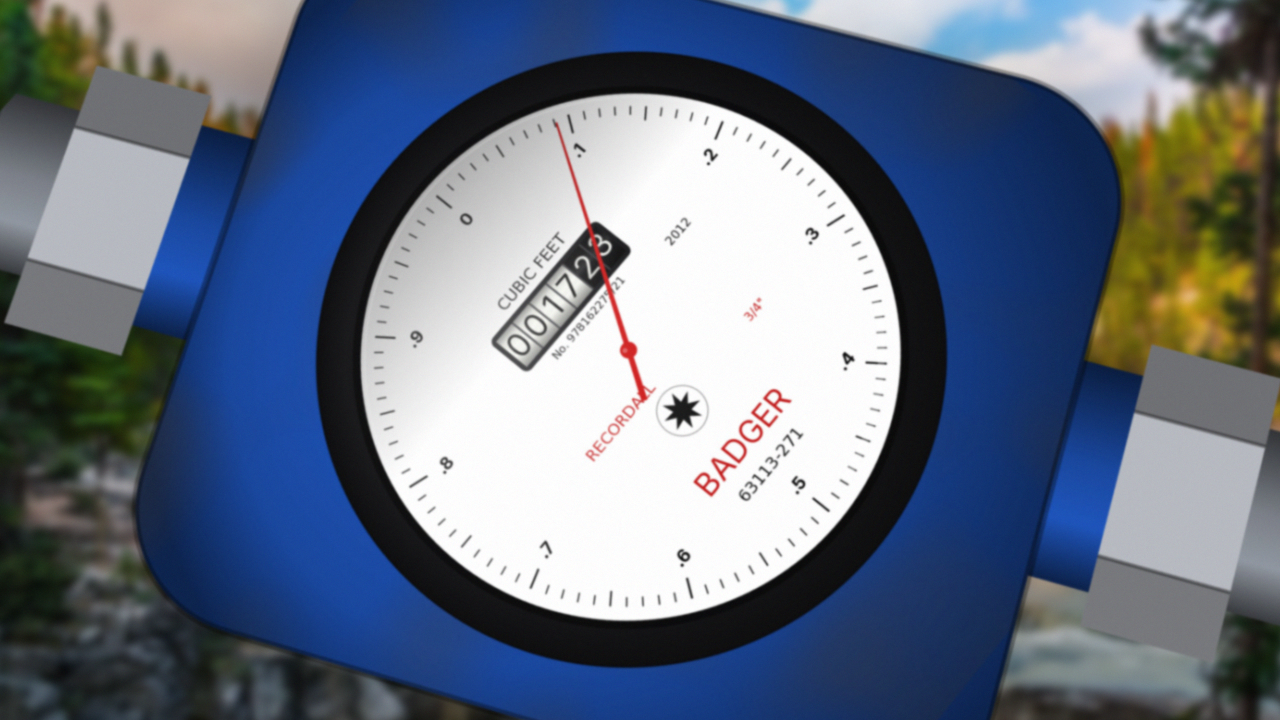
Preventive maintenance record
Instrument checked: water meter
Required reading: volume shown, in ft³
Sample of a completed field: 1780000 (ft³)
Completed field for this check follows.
1723.09 (ft³)
